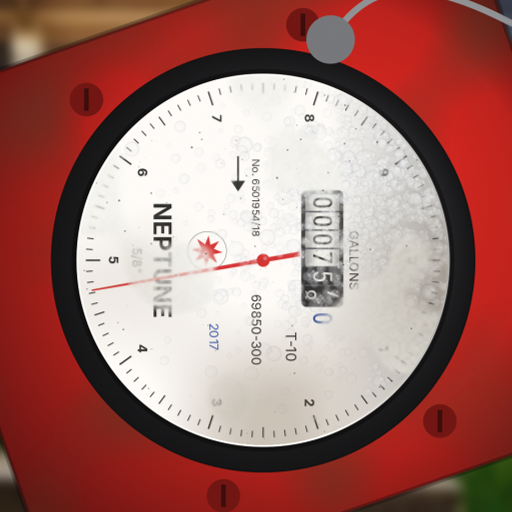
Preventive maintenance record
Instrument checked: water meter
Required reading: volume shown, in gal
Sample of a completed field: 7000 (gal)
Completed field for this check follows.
7574.7 (gal)
